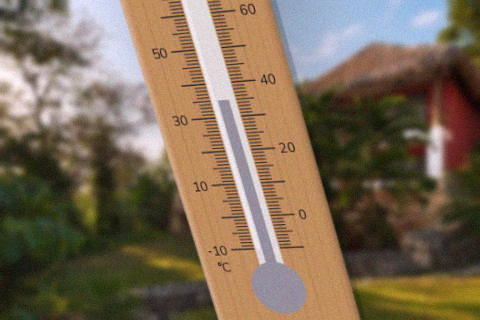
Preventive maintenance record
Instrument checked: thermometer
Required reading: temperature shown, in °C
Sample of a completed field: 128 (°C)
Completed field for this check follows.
35 (°C)
